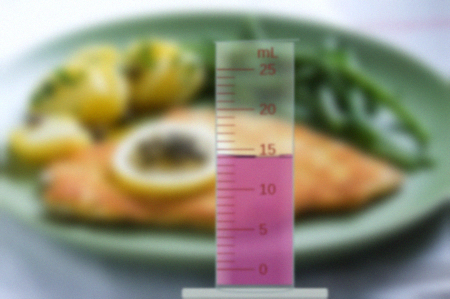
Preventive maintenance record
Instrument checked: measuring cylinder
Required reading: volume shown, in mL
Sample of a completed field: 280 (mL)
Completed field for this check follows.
14 (mL)
